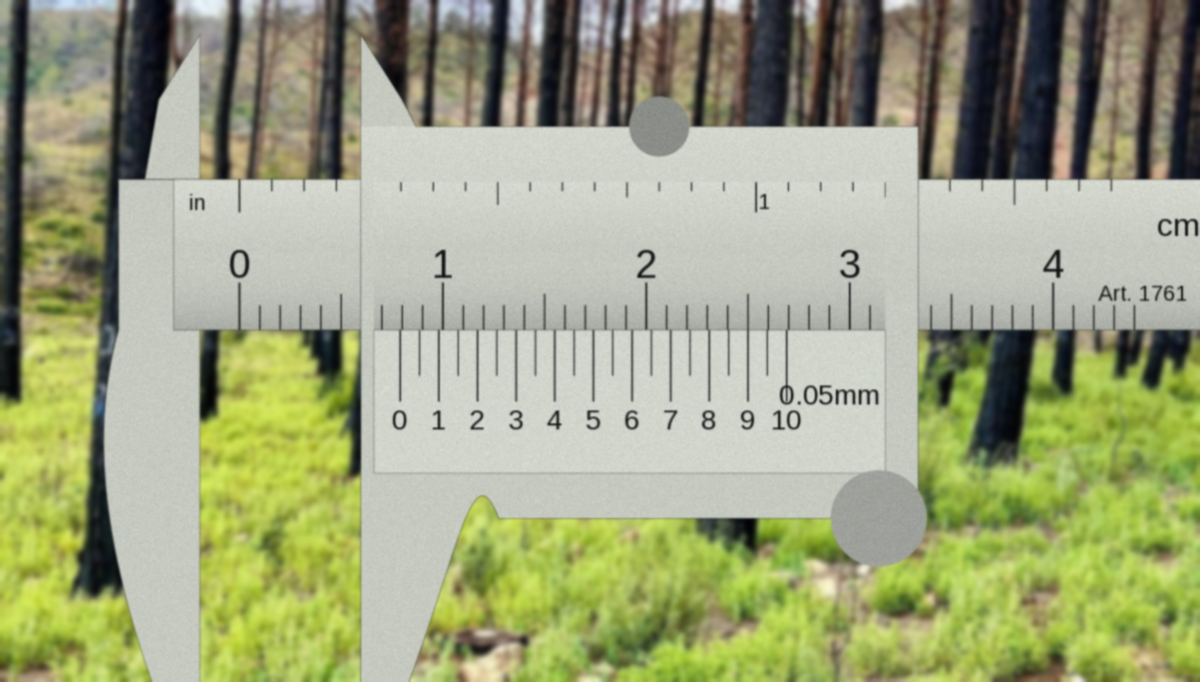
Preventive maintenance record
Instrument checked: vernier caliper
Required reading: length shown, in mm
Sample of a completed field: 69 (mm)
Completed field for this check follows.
7.9 (mm)
